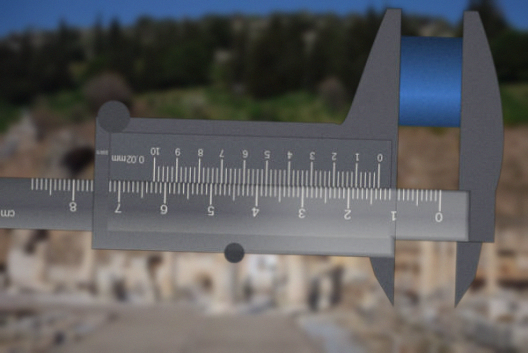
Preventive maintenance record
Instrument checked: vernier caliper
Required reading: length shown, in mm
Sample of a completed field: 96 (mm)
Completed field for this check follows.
13.5 (mm)
